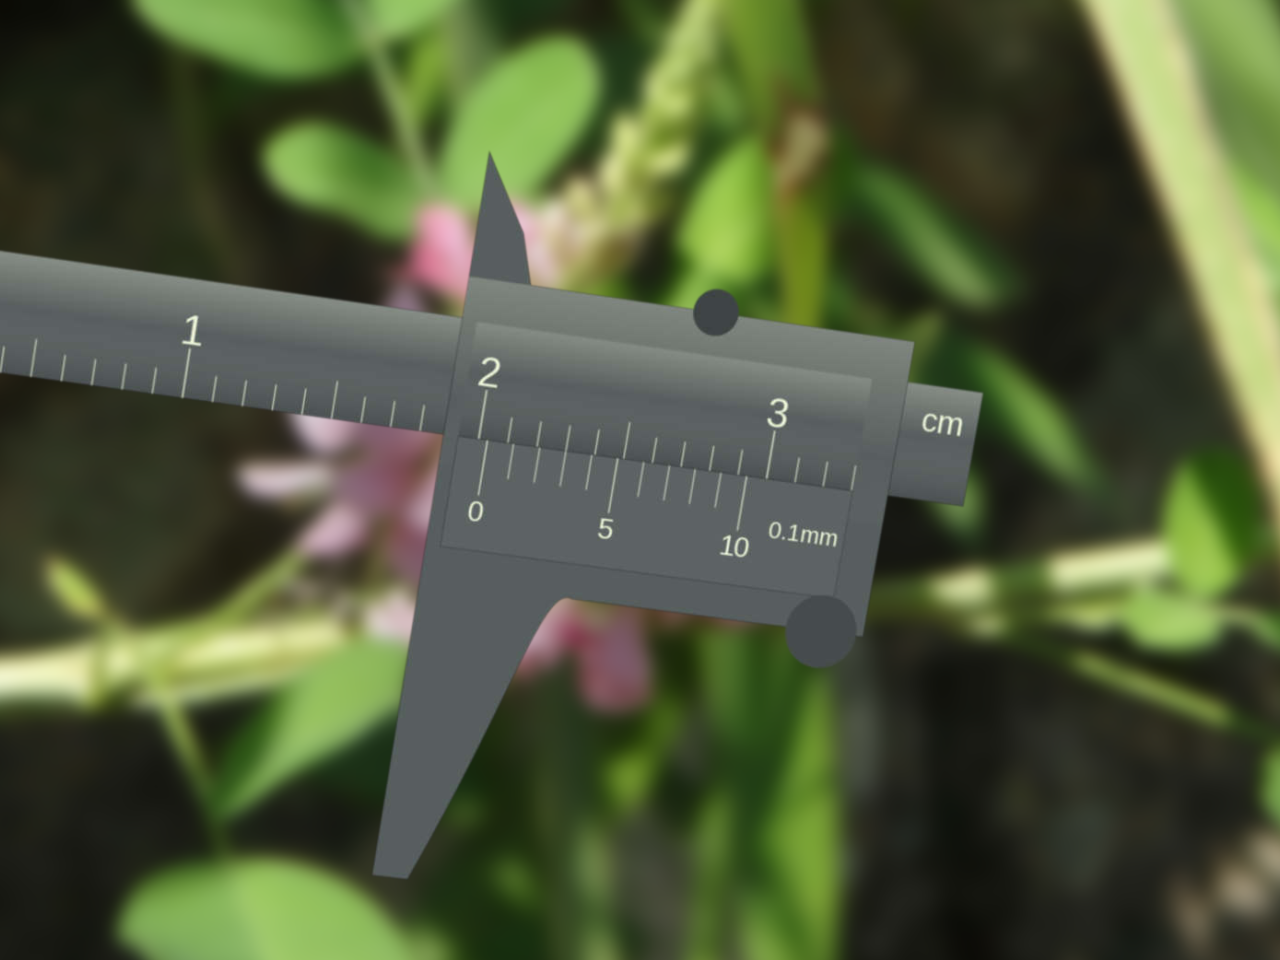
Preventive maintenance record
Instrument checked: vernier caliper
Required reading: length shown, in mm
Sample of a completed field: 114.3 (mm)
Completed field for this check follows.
20.3 (mm)
